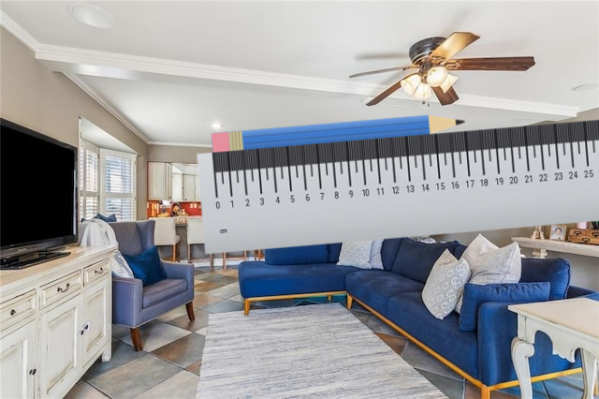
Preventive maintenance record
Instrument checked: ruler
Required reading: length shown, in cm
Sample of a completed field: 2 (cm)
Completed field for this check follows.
17 (cm)
